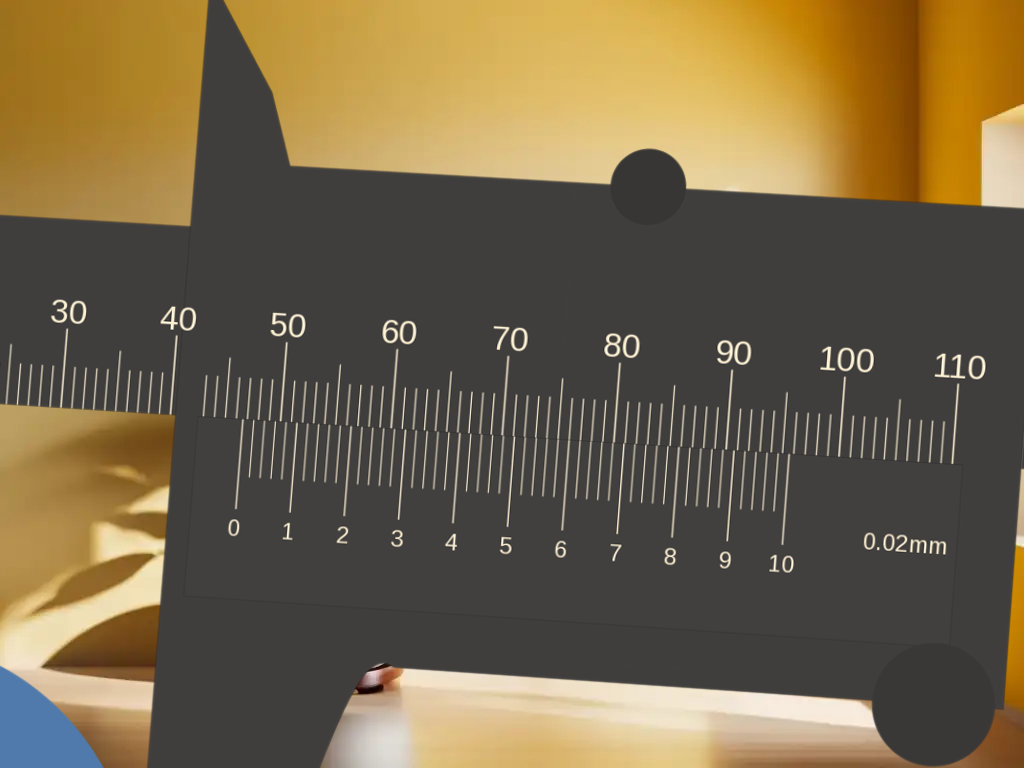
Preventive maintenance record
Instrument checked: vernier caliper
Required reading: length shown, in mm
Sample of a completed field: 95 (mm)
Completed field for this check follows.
46.6 (mm)
